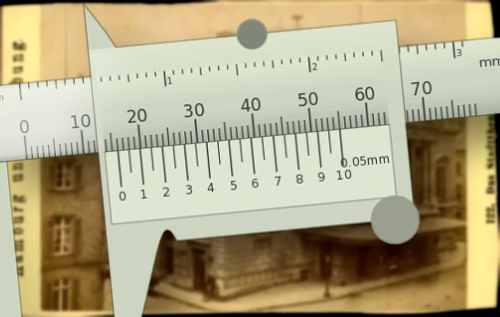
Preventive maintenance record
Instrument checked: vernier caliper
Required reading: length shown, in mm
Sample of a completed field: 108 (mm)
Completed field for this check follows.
16.0 (mm)
